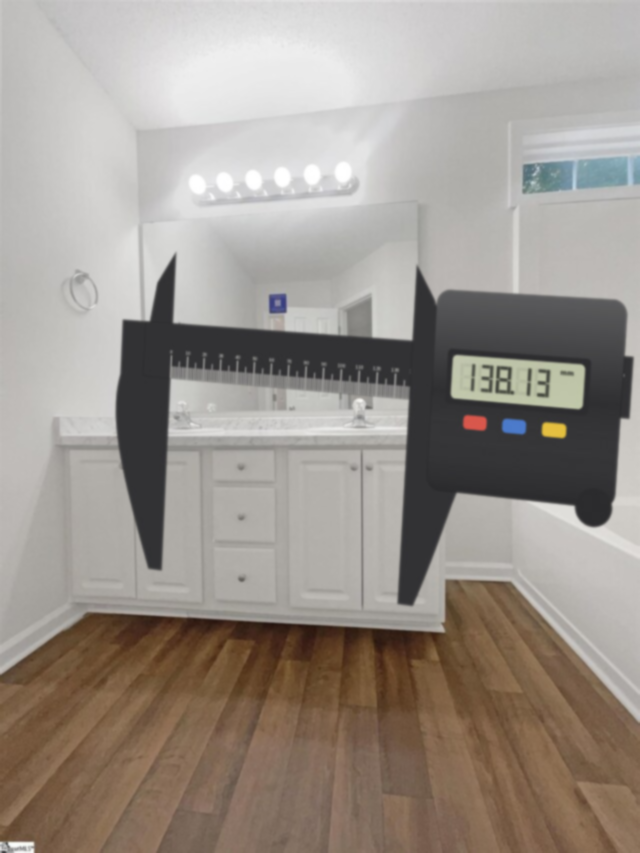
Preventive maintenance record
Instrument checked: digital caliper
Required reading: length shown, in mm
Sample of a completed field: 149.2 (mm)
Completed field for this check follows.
138.13 (mm)
